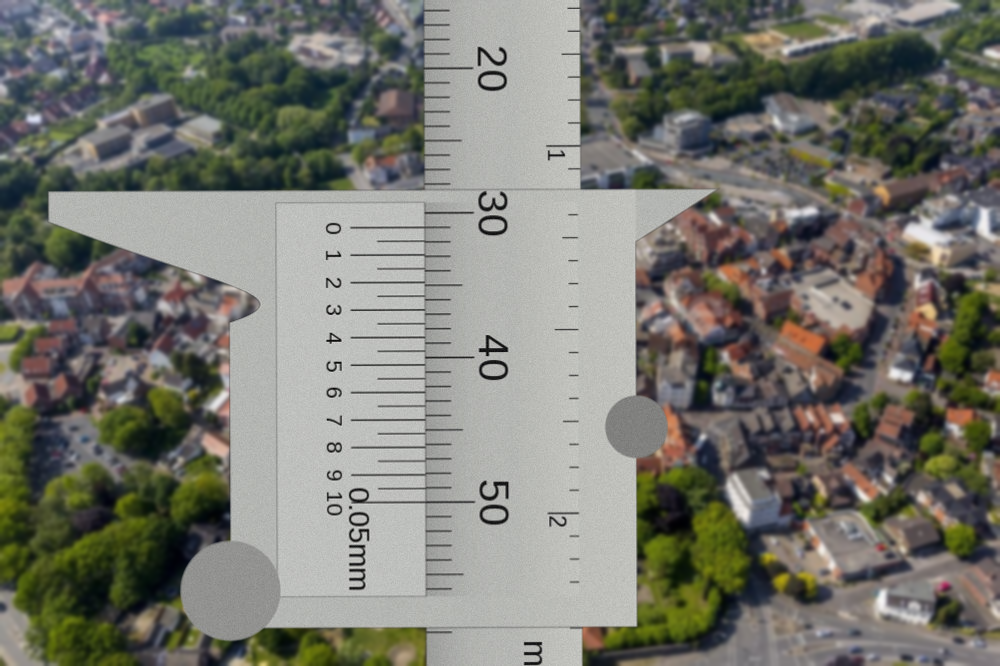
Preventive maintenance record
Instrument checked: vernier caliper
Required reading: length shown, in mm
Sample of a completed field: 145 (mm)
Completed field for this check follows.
31.0 (mm)
